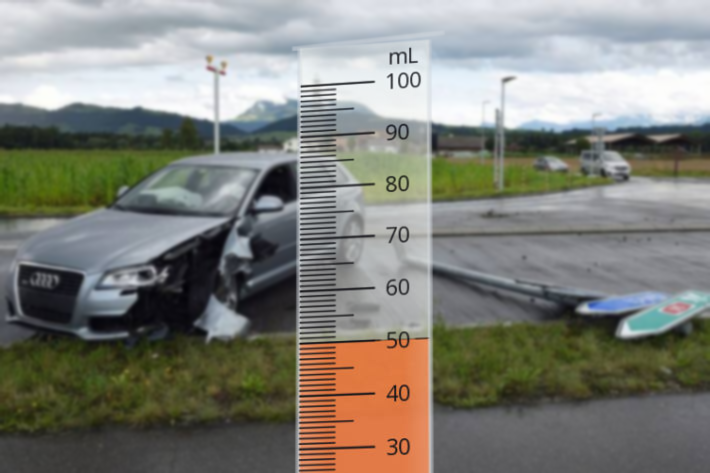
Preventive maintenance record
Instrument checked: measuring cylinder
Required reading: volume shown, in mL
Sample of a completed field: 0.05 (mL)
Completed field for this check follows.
50 (mL)
